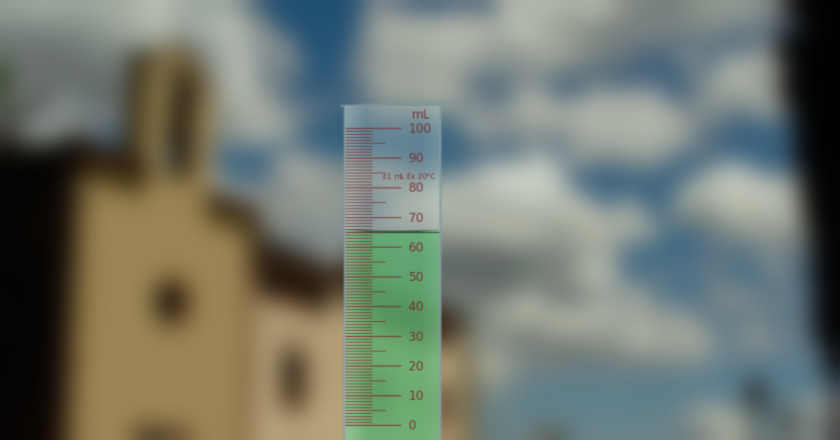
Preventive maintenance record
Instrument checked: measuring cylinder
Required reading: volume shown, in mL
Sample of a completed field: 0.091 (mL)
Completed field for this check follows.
65 (mL)
